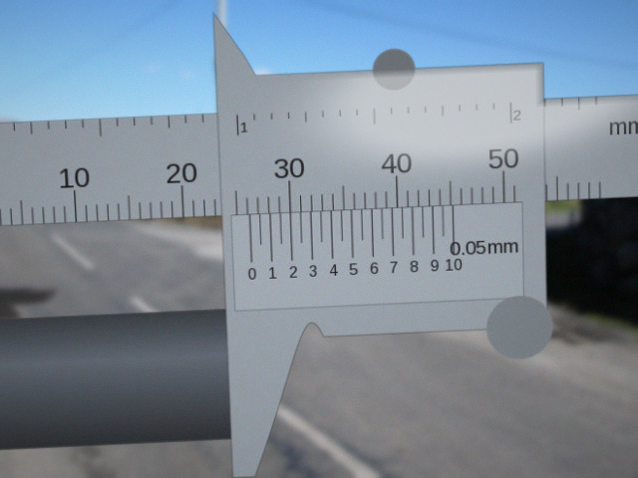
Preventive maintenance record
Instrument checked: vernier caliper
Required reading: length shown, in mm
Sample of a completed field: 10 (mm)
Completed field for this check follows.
26.2 (mm)
